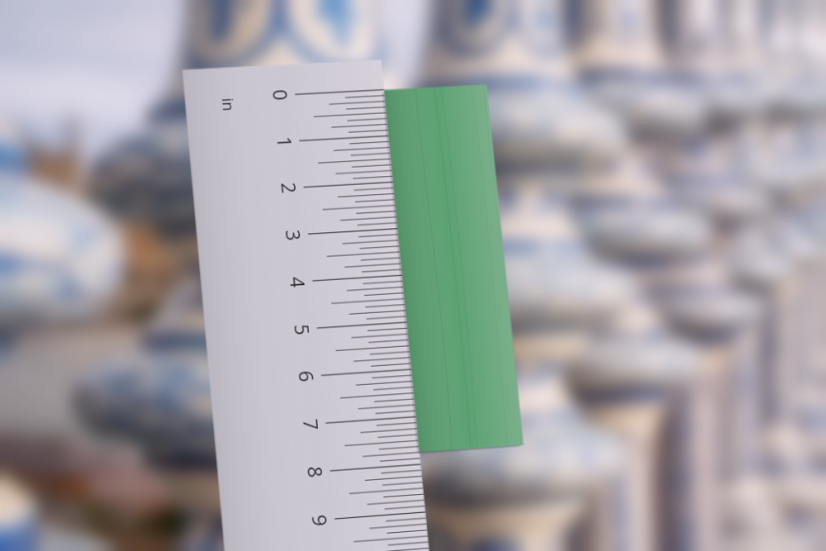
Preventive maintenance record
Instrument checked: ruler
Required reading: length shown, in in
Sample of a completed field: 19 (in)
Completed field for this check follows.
7.75 (in)
